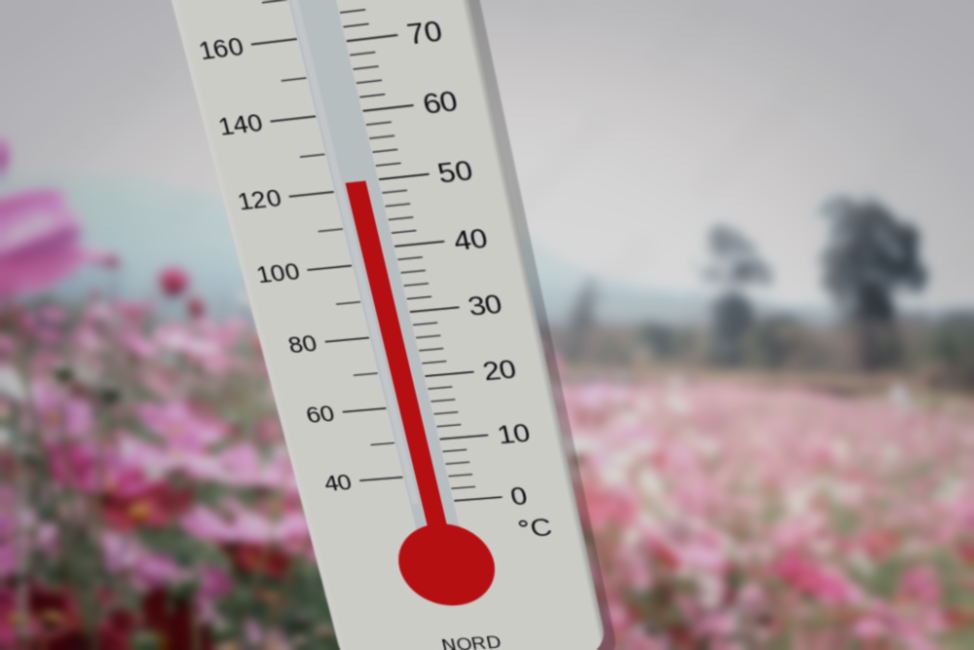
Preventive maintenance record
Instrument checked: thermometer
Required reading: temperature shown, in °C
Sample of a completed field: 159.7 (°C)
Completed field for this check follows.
50 (°C)
